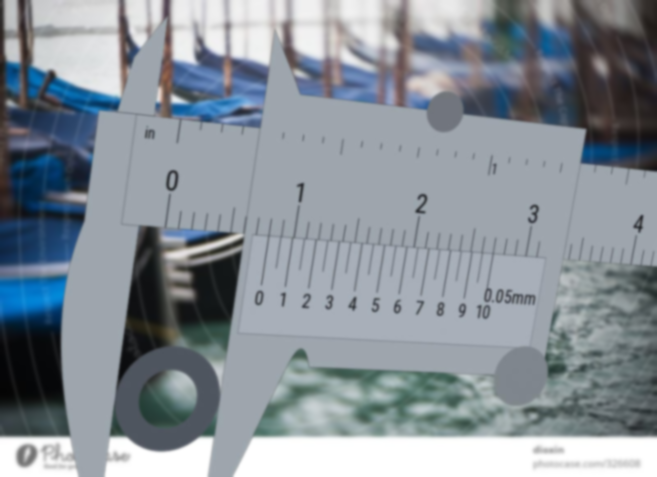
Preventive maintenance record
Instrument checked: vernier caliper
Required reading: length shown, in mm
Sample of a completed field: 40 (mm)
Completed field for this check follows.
8.0 (mm)
